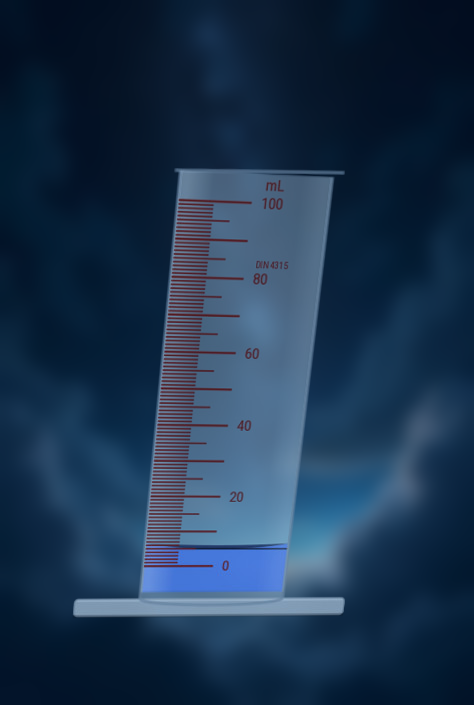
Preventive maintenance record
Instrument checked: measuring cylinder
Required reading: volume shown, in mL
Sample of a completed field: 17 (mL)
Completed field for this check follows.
5 (mL)
